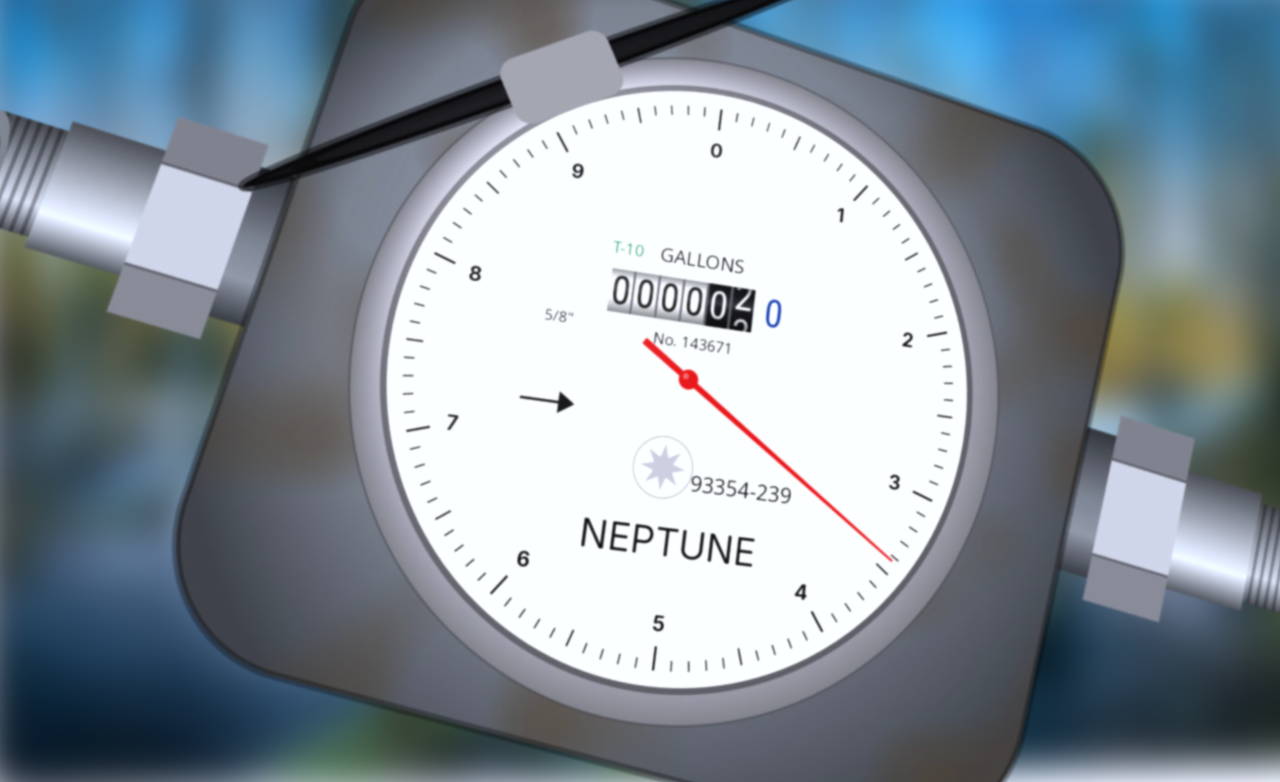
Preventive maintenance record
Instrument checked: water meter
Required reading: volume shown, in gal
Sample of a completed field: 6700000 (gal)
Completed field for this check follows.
23.4 (gal)
